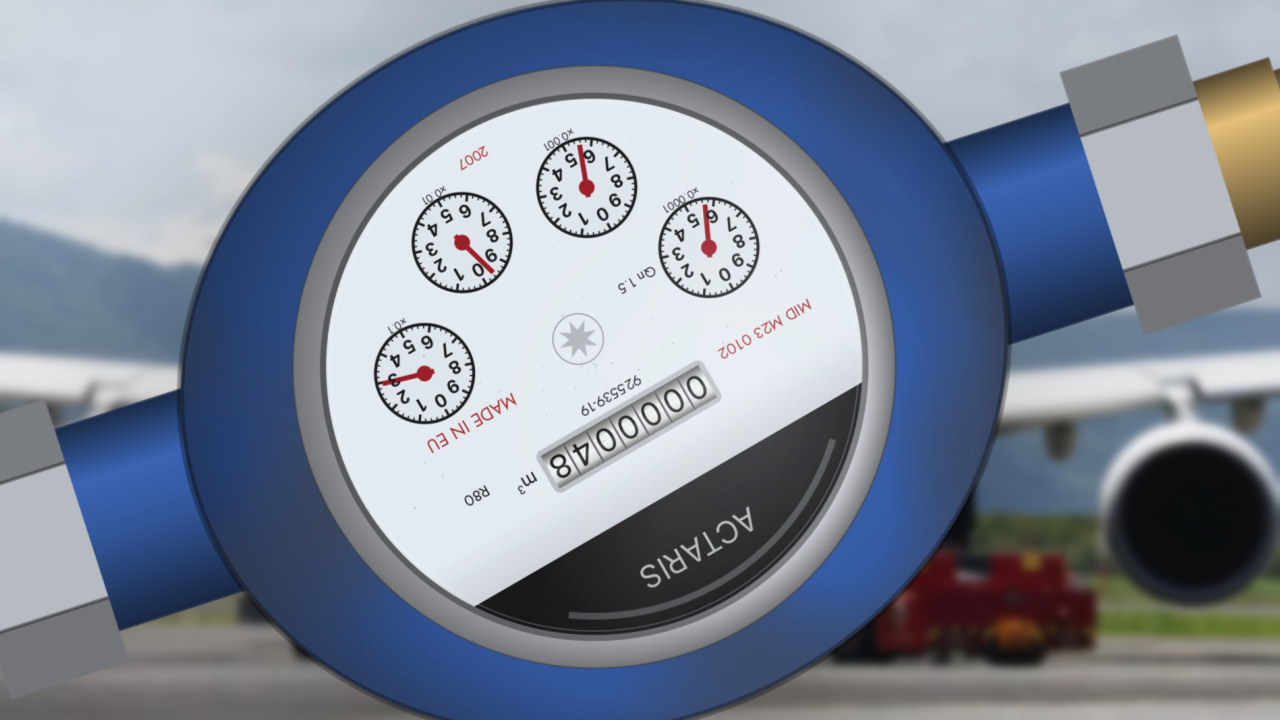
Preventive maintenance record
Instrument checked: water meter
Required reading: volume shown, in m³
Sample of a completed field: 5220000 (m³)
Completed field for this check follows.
48.2955 (m³)
